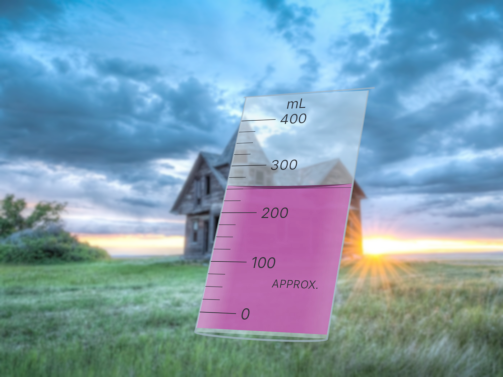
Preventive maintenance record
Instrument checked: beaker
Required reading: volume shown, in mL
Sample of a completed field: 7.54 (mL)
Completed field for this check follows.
250 (mL)
